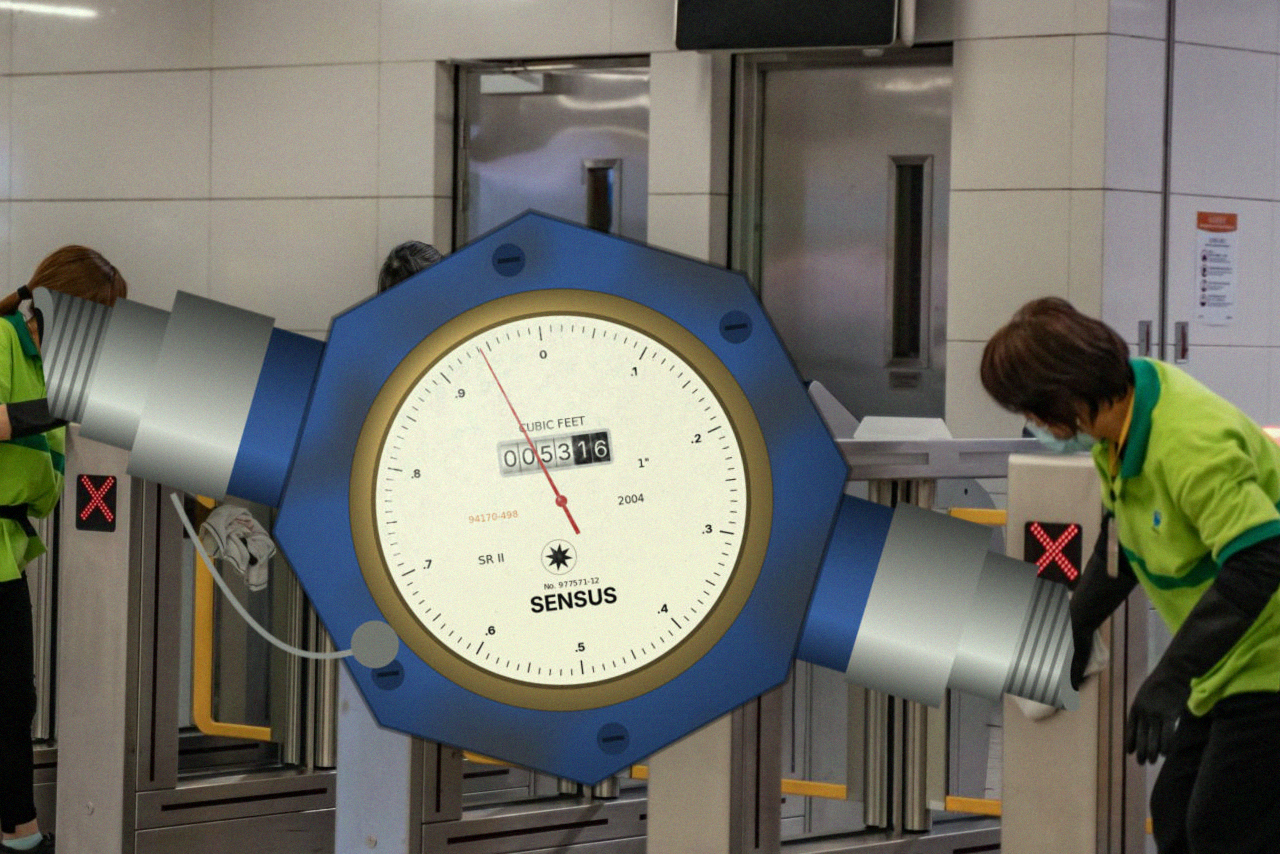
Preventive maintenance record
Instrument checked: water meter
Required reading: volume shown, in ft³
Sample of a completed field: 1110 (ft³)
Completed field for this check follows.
5315.94 (ft³)
